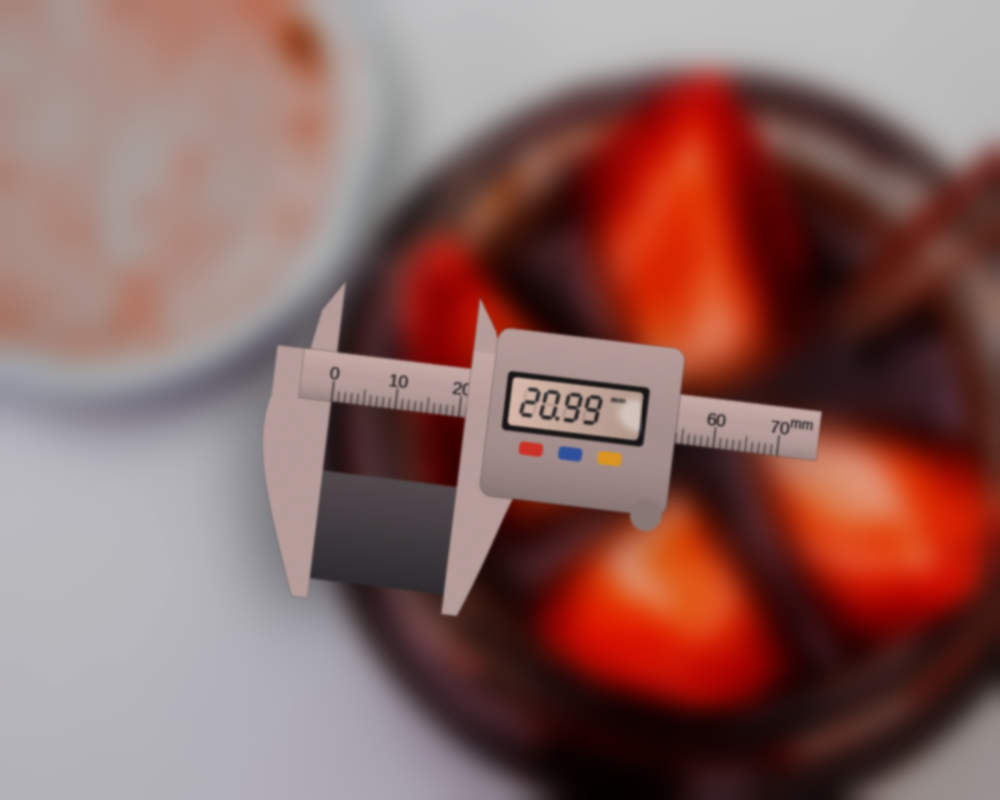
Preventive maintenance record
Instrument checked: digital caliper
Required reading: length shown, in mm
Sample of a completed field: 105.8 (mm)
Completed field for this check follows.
20.99 (mm)
